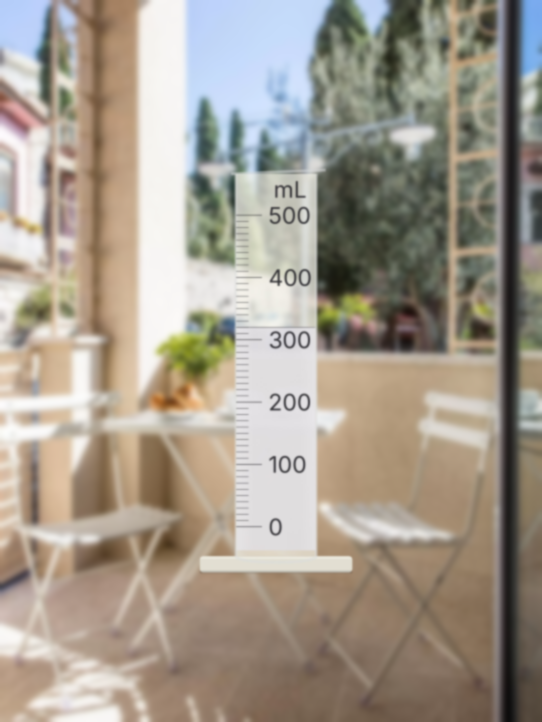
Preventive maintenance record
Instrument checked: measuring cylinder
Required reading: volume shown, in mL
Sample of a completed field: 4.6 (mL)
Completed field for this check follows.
320 (mL)
